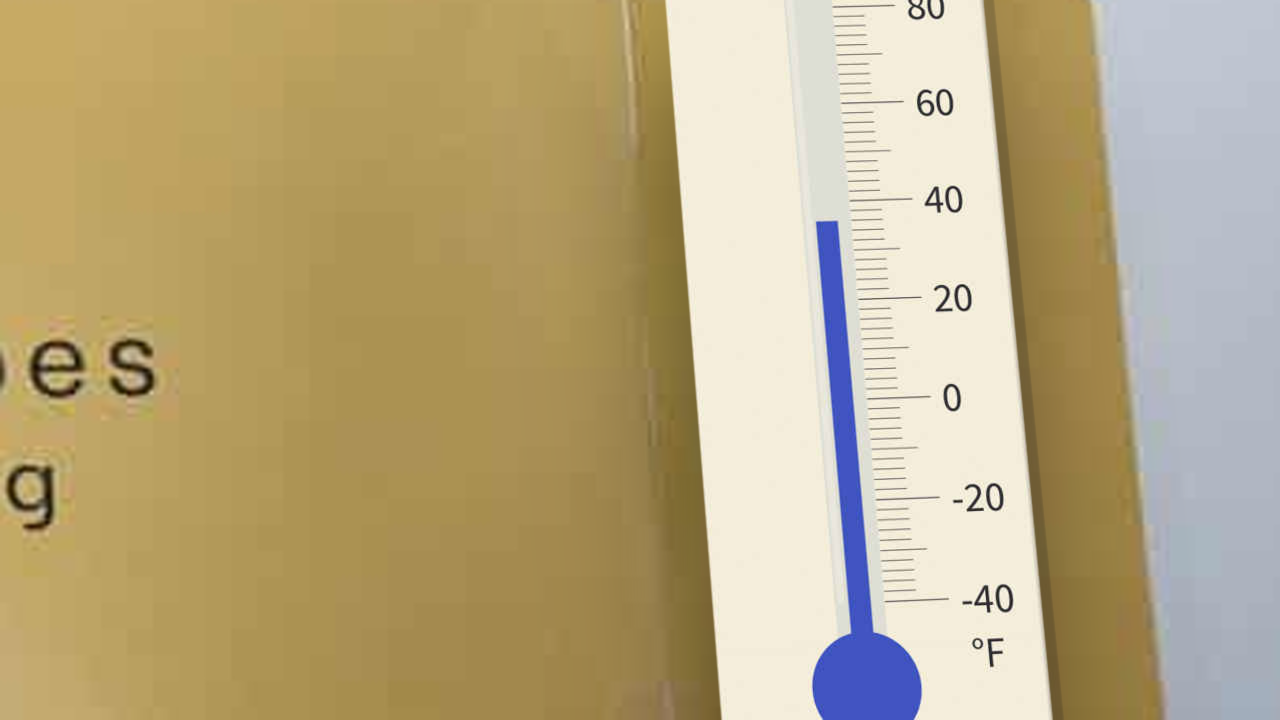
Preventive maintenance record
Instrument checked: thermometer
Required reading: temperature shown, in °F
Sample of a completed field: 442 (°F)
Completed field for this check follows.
36 (°F)
